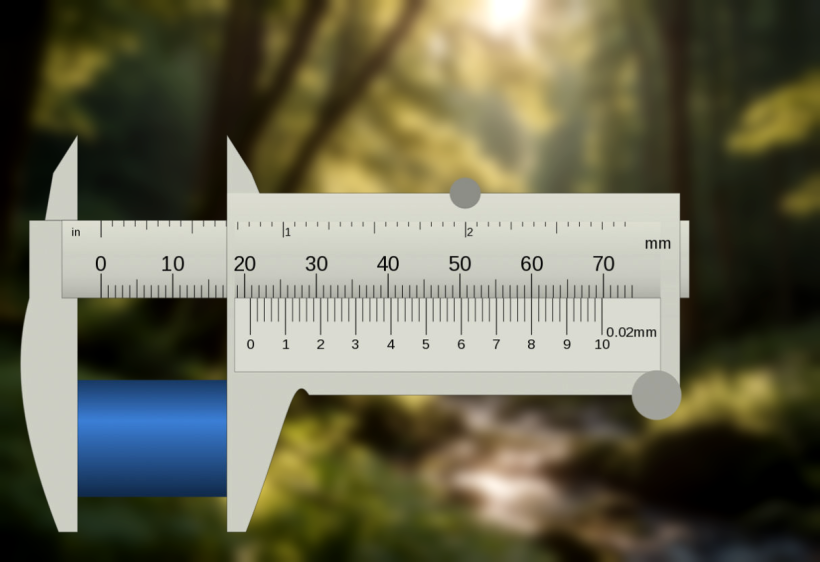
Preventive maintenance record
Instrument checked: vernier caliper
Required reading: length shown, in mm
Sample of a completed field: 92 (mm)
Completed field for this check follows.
20.8 (mm)
